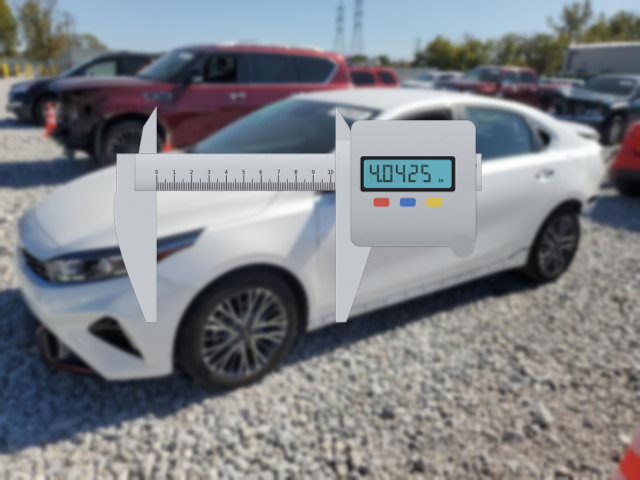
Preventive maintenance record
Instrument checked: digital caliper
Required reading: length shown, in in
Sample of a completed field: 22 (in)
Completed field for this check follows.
4.0425 (in)
